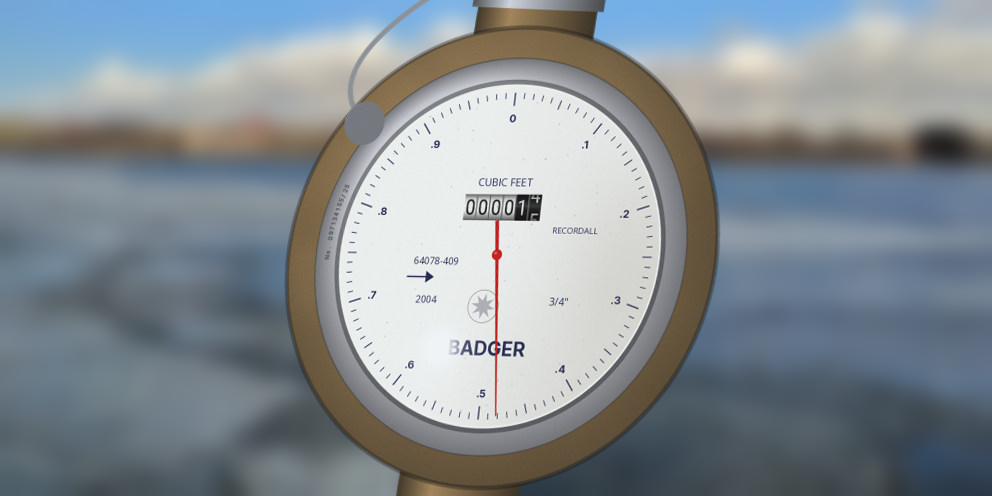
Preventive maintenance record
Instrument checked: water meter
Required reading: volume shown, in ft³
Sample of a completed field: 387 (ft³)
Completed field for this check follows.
14.48 (ft³)
